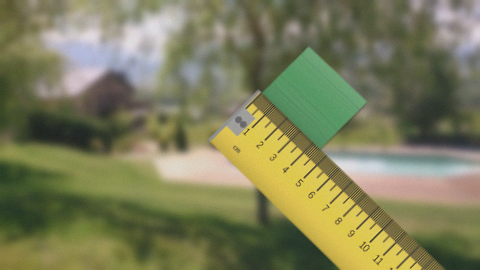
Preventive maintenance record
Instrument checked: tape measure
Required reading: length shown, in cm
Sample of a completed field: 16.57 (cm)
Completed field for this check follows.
4.5 (cm)
